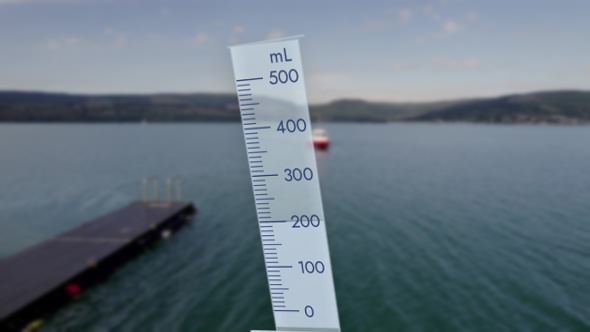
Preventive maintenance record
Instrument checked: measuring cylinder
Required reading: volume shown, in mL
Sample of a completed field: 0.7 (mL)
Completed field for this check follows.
200 (mL)
